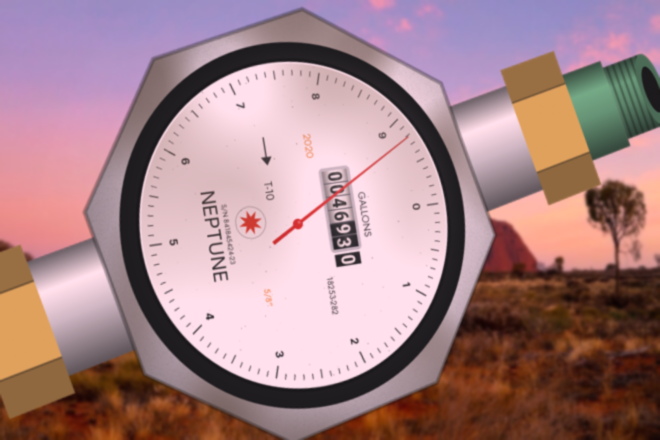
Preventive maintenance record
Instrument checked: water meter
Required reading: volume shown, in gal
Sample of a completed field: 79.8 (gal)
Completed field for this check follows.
46929.2 (gal)
